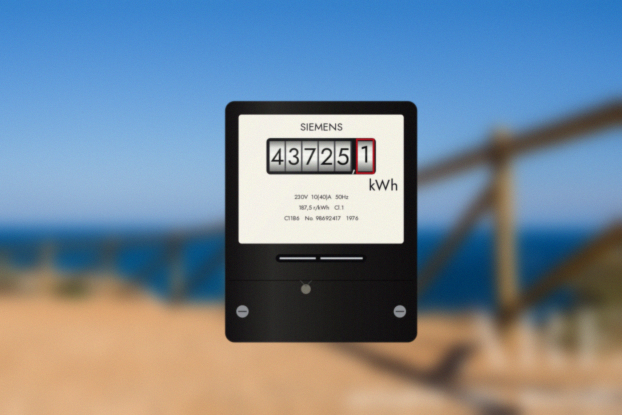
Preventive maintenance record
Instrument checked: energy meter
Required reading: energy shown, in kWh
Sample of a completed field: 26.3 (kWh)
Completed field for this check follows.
43725.1 (kWh)
